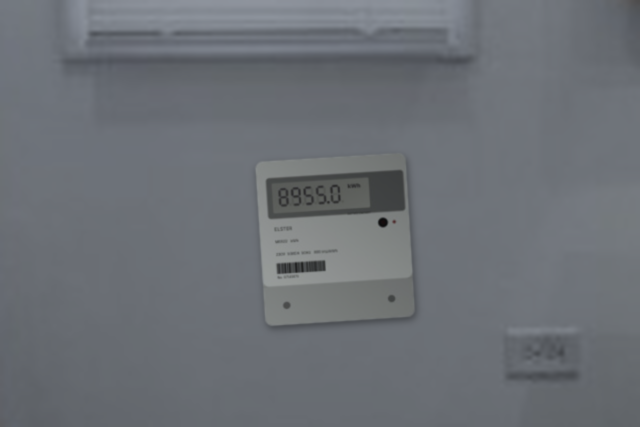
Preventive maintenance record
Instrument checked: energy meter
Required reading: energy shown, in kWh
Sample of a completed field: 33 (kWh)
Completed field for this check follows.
8955.0 (kWh)
